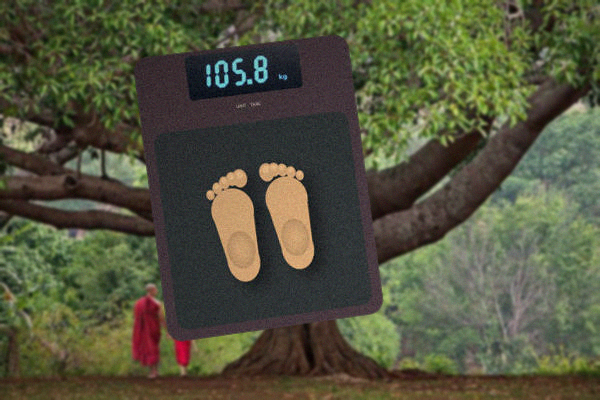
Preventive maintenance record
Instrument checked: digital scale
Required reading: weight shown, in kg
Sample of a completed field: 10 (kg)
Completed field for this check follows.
105.8 (kg)
